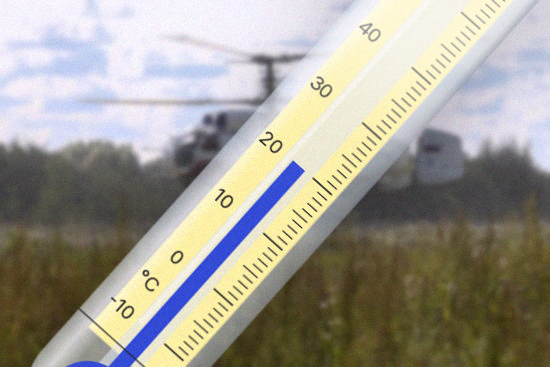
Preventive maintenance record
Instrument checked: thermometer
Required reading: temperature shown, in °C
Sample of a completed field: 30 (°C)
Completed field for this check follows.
20 (°C)
